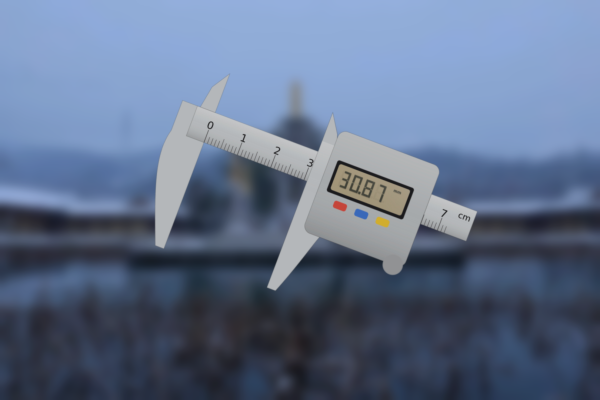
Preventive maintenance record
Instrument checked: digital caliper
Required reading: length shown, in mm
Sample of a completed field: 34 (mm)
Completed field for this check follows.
30.87 (mm)
